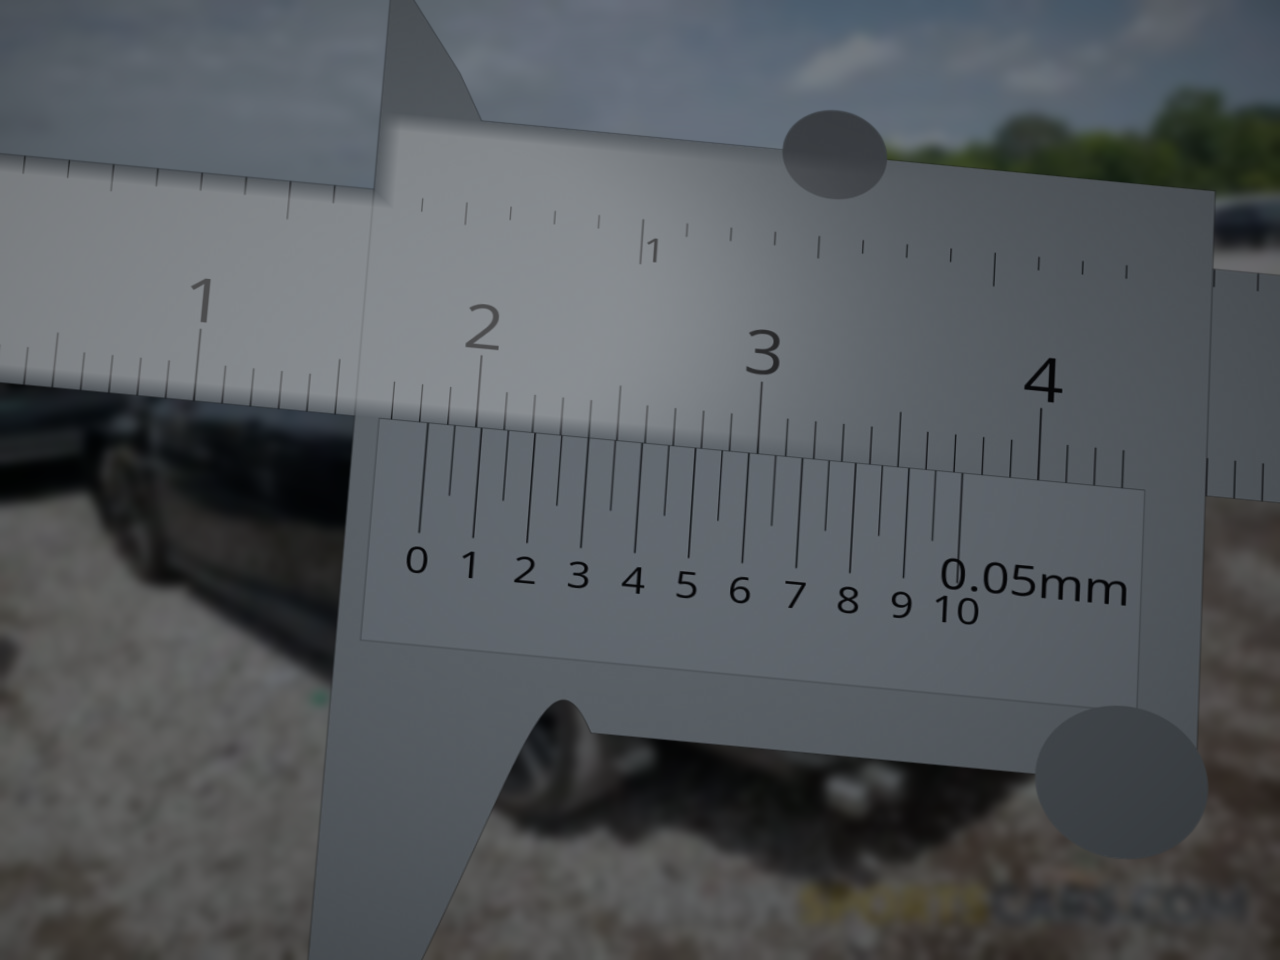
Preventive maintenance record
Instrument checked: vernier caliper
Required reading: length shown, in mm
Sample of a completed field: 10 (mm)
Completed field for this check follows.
18.30 (mm)
